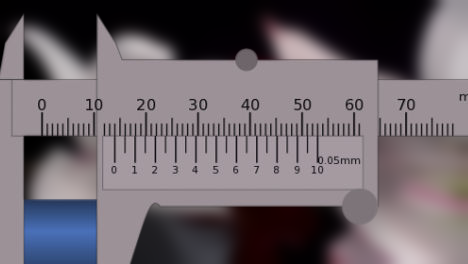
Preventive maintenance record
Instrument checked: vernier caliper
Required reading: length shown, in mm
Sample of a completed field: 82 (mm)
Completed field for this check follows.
14.0 (mm)
